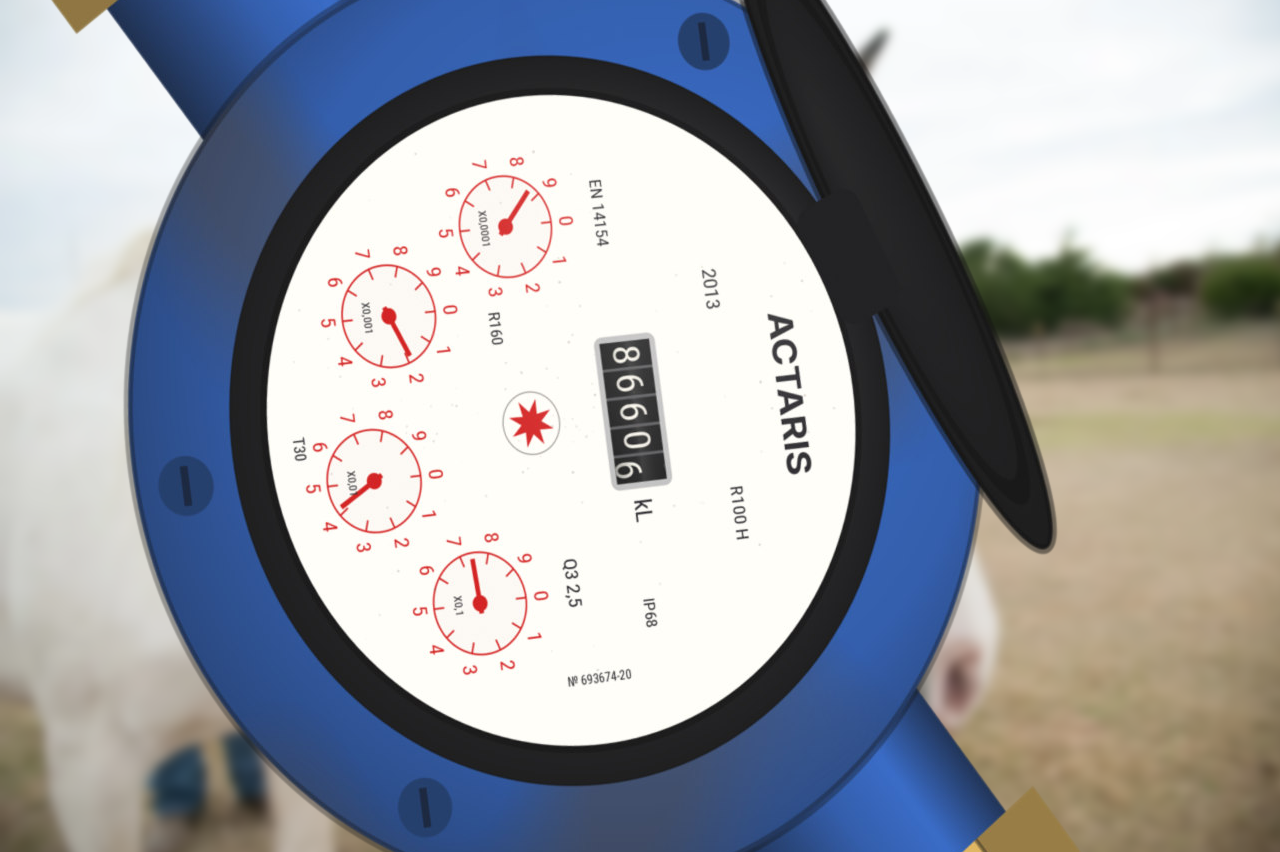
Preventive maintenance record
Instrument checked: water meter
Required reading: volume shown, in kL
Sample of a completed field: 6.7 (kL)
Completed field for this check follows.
86605.7418 (kL)
